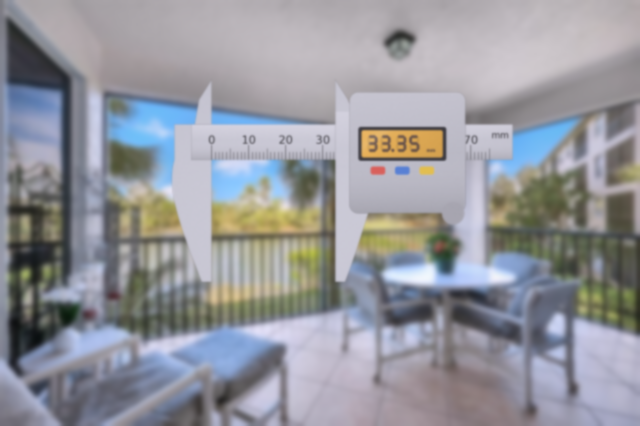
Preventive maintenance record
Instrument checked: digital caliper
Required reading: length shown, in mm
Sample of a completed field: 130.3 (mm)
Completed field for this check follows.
33.35 (mm)
